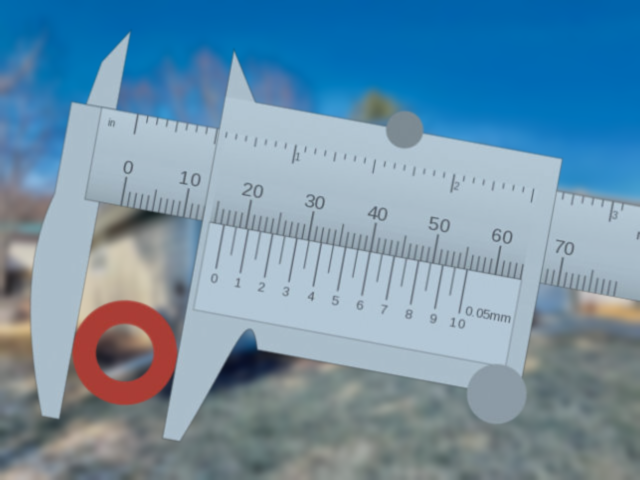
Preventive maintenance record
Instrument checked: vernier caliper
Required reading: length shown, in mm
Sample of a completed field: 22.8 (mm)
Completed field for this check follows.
16.5 (mm)
